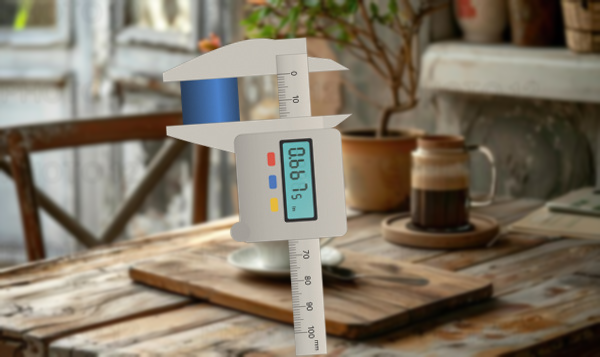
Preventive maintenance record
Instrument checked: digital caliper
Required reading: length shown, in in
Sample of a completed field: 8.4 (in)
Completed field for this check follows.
0.6675 (in)
